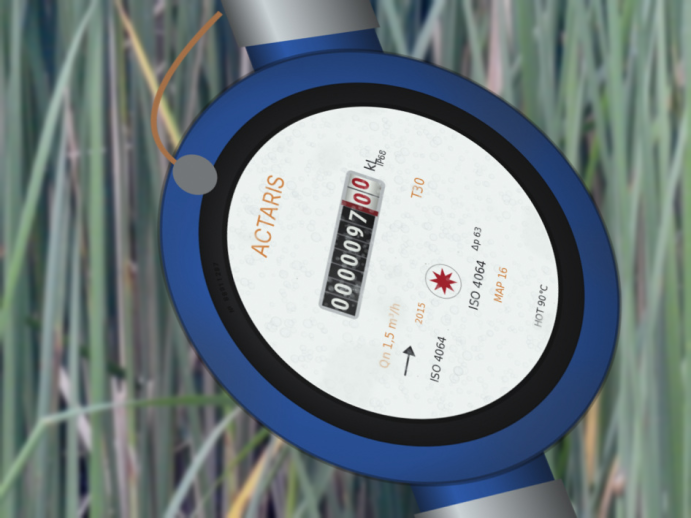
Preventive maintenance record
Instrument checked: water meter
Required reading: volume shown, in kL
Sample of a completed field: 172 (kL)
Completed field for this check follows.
97.00 (kL)
